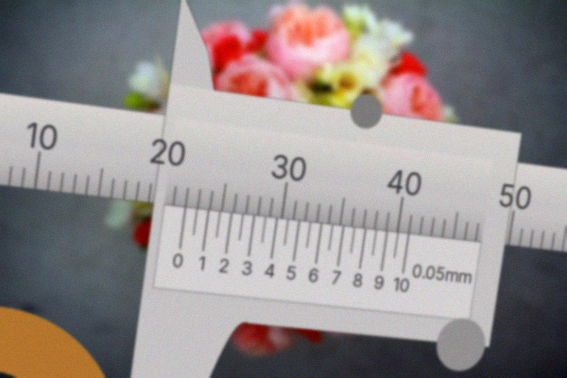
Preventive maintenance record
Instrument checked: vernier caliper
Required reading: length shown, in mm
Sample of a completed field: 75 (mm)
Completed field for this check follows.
22.0 (mm)
